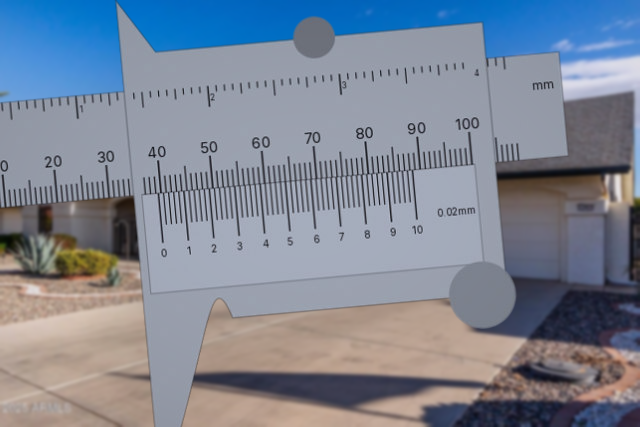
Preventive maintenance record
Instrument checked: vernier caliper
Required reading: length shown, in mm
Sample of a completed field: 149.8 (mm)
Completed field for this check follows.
39.5 (mm)
